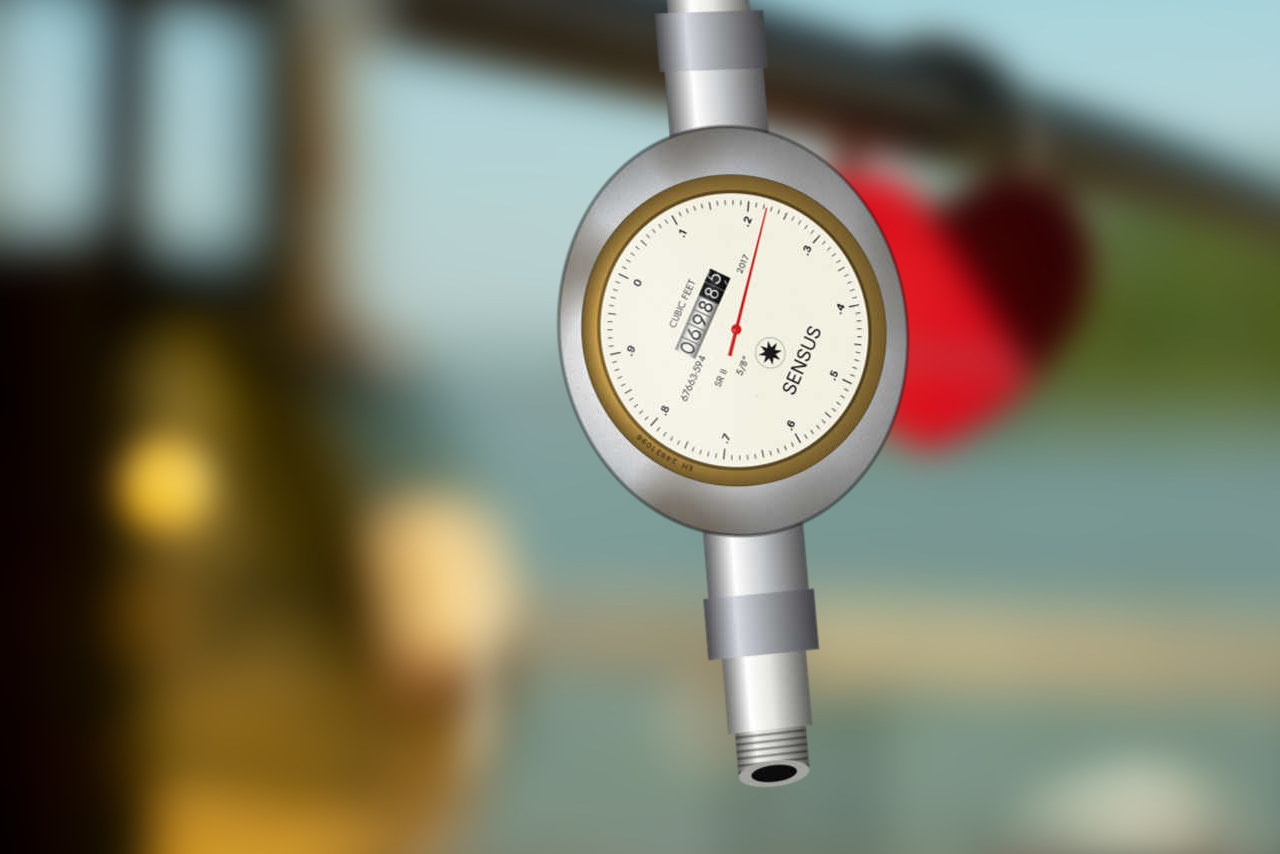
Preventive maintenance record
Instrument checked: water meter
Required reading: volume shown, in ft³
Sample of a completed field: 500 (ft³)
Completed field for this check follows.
69885.22 (ft³)
